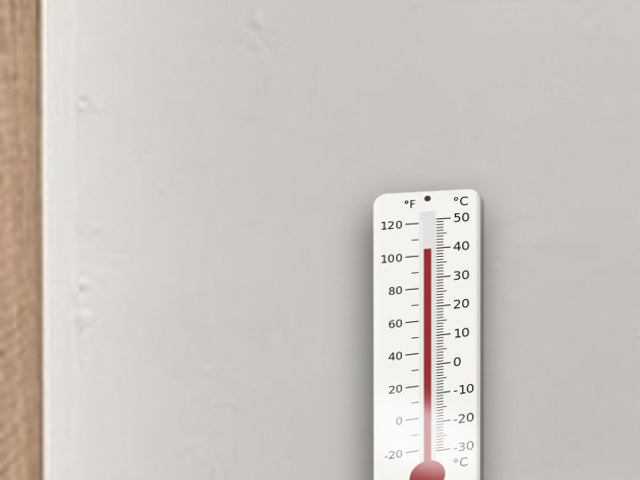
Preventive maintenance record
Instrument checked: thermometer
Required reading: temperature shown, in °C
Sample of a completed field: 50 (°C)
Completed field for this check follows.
40 (°C)
